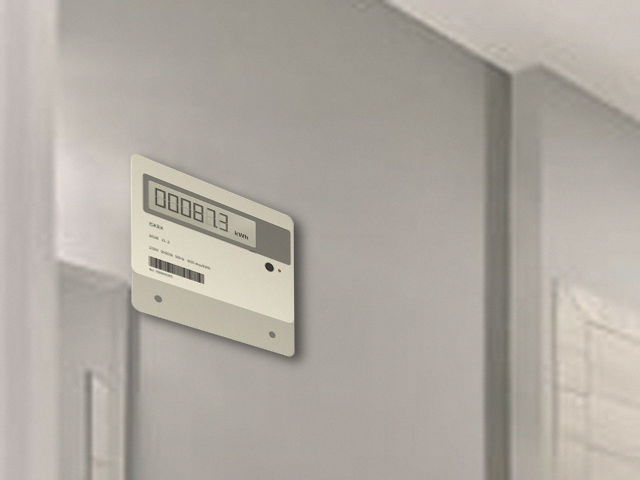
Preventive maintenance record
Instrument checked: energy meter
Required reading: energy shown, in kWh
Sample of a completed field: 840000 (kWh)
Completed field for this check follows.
87.3 (kWh)
